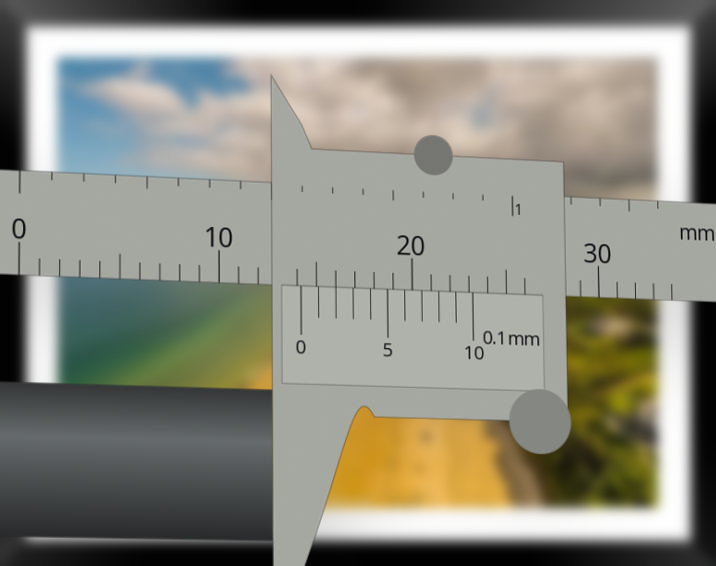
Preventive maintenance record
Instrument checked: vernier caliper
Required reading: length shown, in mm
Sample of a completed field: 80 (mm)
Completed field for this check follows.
14.2 (mm)
